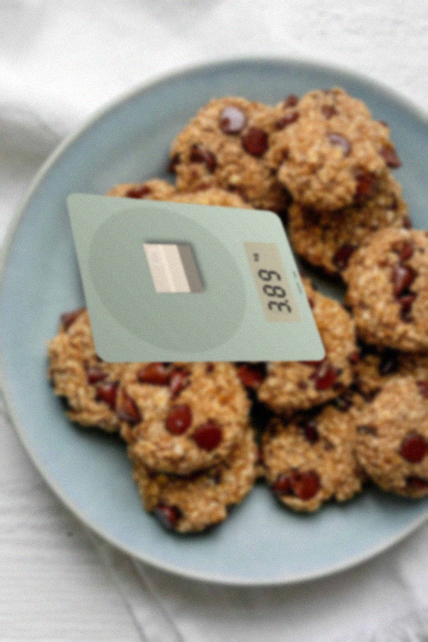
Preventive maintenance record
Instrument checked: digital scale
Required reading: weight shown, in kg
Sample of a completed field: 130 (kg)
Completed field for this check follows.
3.89 (kg)
